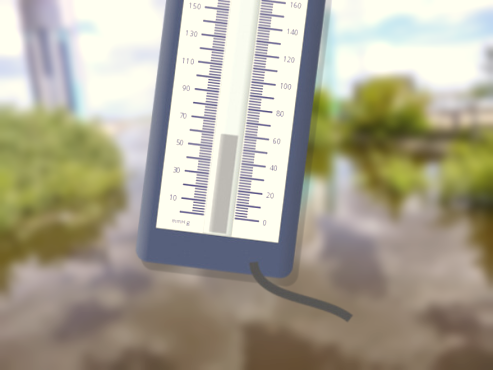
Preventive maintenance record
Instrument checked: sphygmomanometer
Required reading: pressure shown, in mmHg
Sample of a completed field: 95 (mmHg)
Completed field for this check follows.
60 (mmHg)
